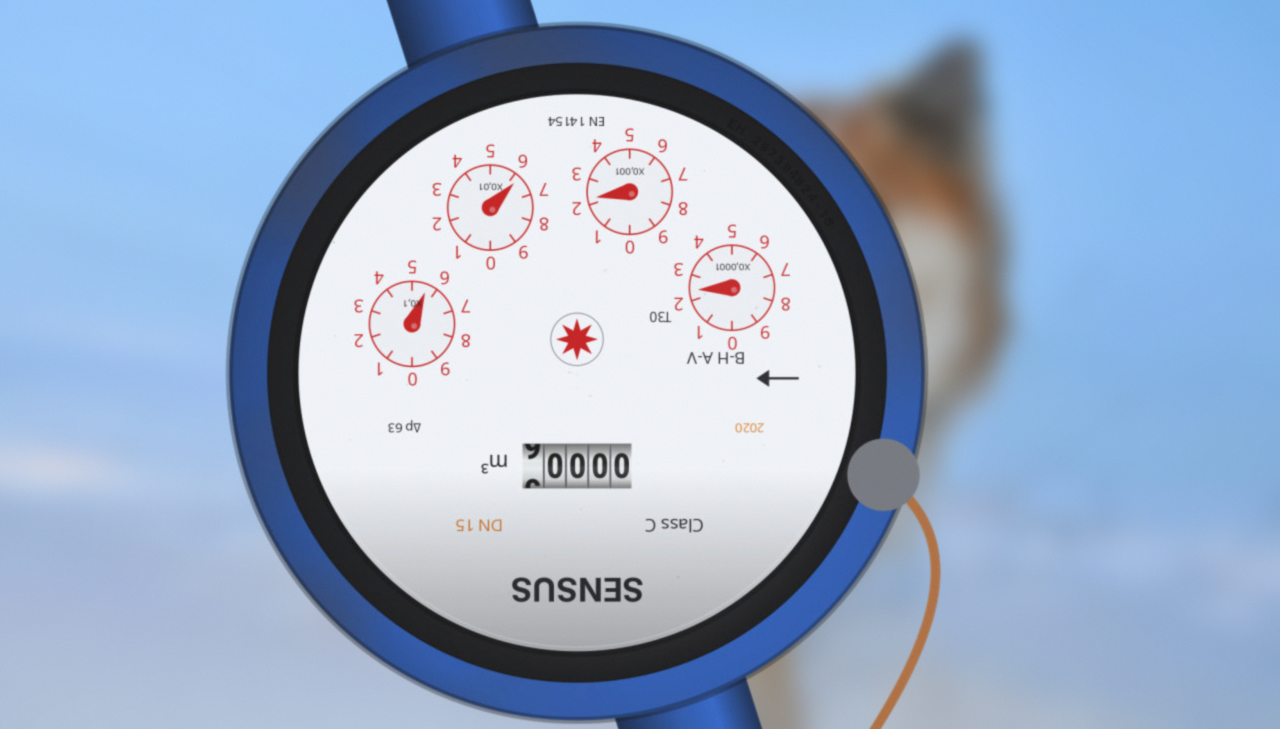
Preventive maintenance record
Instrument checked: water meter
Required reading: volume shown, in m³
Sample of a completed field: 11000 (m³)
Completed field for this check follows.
5.5622 (m³)
